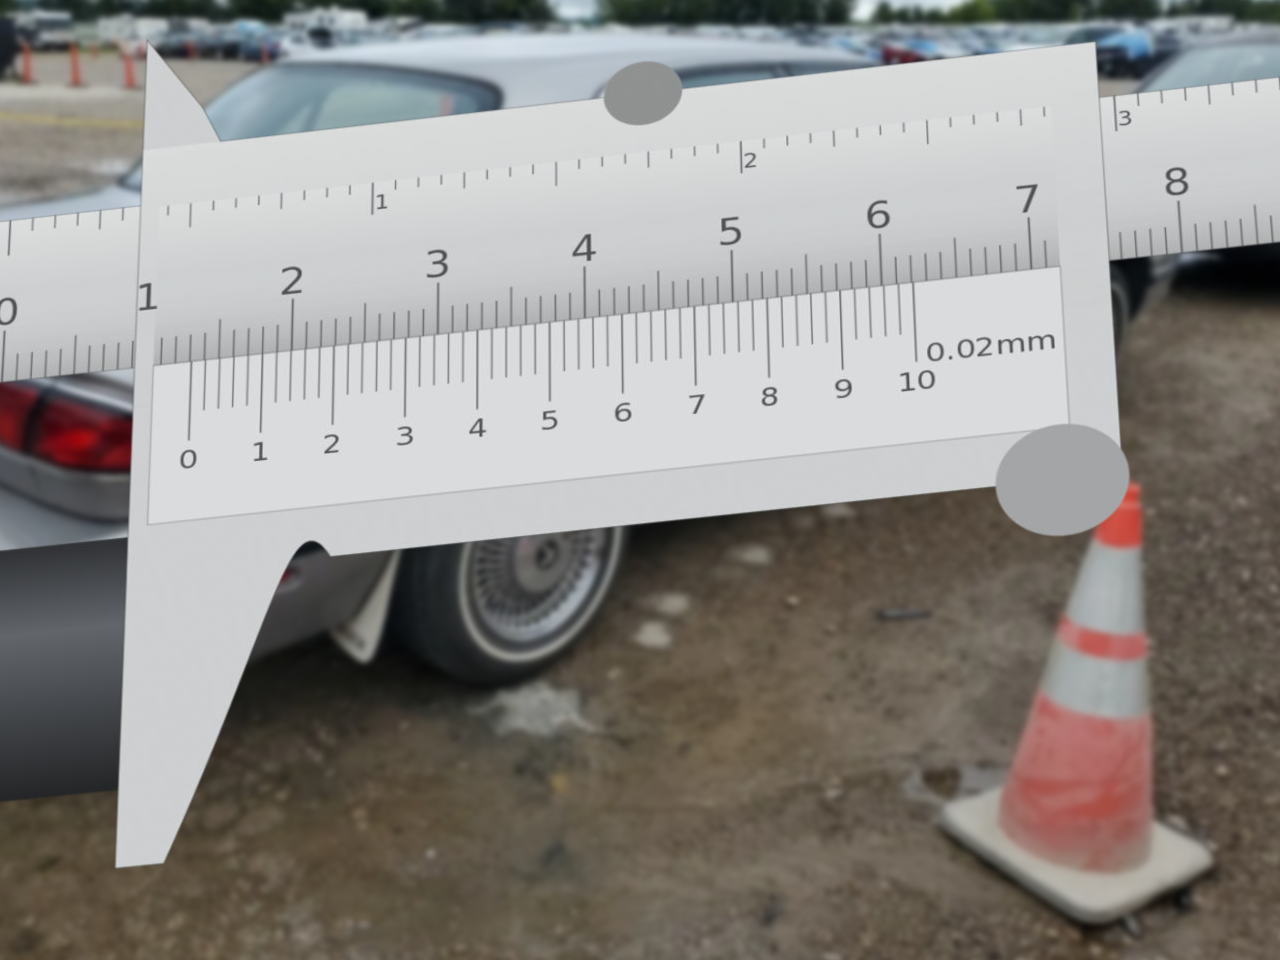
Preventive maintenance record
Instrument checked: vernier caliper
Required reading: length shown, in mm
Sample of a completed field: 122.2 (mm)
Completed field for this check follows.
13.1 (mm)
